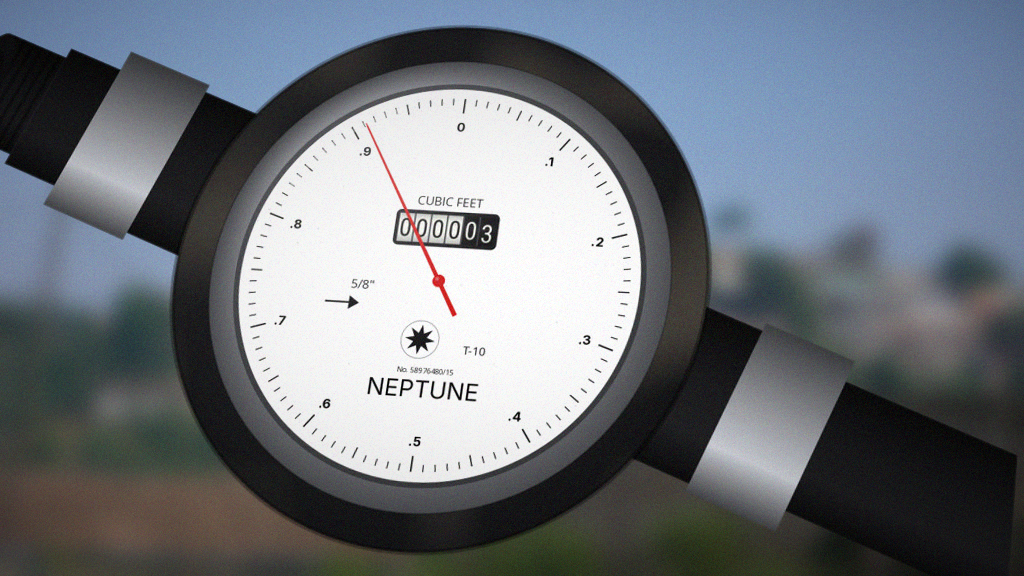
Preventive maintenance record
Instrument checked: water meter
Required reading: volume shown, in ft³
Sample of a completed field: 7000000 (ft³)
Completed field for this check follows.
2.91 (ft³)
